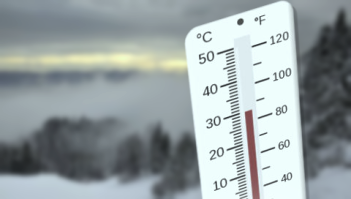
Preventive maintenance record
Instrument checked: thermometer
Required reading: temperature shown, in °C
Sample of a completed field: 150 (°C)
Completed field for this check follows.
30 (°C)
